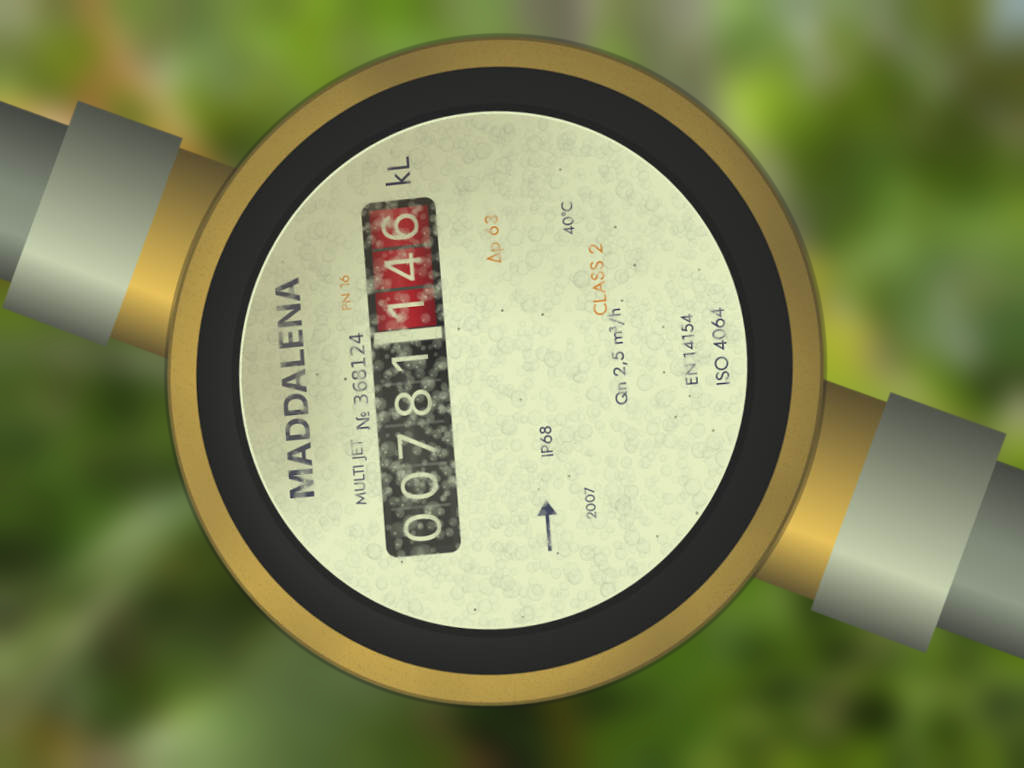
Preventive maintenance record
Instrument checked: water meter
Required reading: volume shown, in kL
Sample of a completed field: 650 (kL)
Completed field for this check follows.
781.146 (kL)
